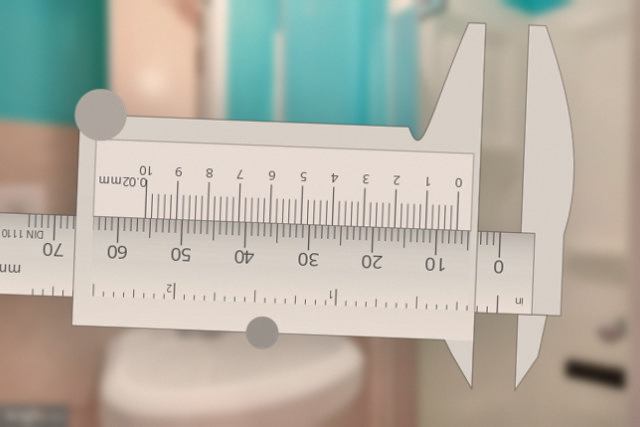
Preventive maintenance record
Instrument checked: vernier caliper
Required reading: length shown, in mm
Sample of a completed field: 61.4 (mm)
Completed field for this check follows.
6.8 (mm)
